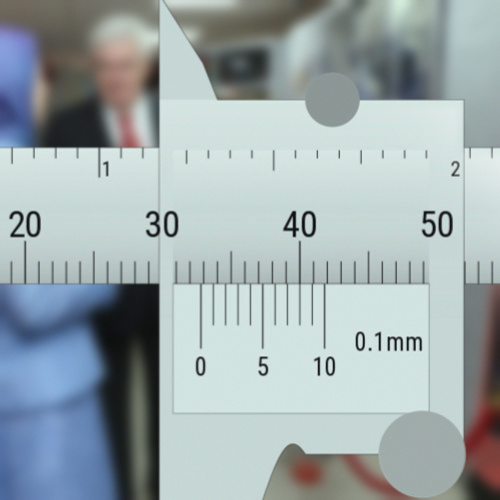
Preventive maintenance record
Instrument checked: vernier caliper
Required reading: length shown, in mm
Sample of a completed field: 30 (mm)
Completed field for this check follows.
32.8 (mm)
